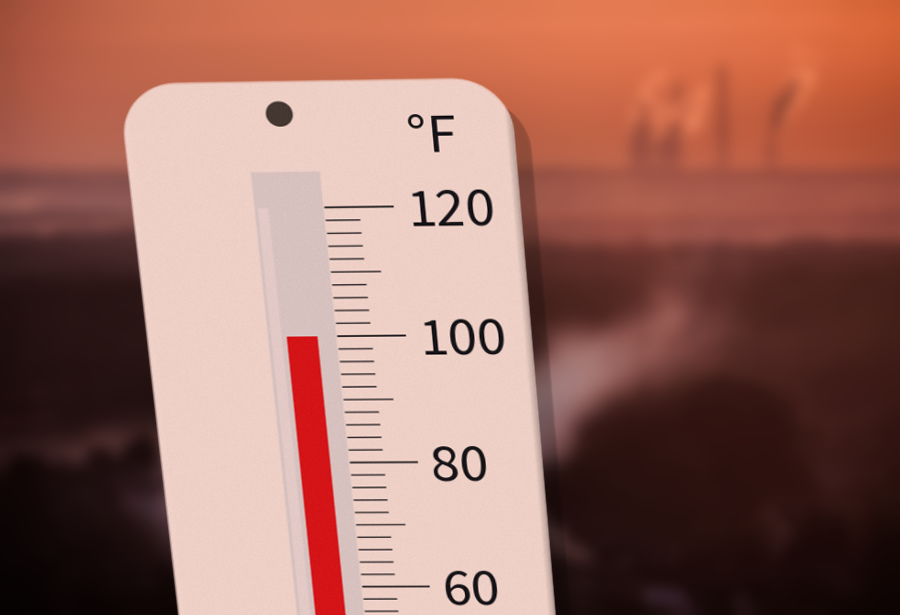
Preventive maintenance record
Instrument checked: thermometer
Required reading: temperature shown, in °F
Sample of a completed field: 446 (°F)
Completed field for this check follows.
100 (°F)
